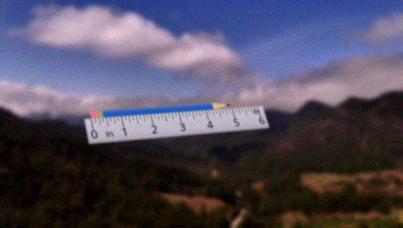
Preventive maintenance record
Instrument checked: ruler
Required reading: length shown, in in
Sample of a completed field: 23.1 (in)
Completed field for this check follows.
5 (in)
